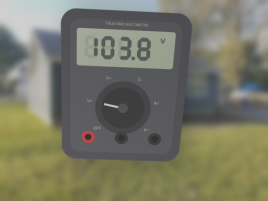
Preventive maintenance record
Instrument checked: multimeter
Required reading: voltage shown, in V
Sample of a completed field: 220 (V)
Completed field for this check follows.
103.8 (V)
